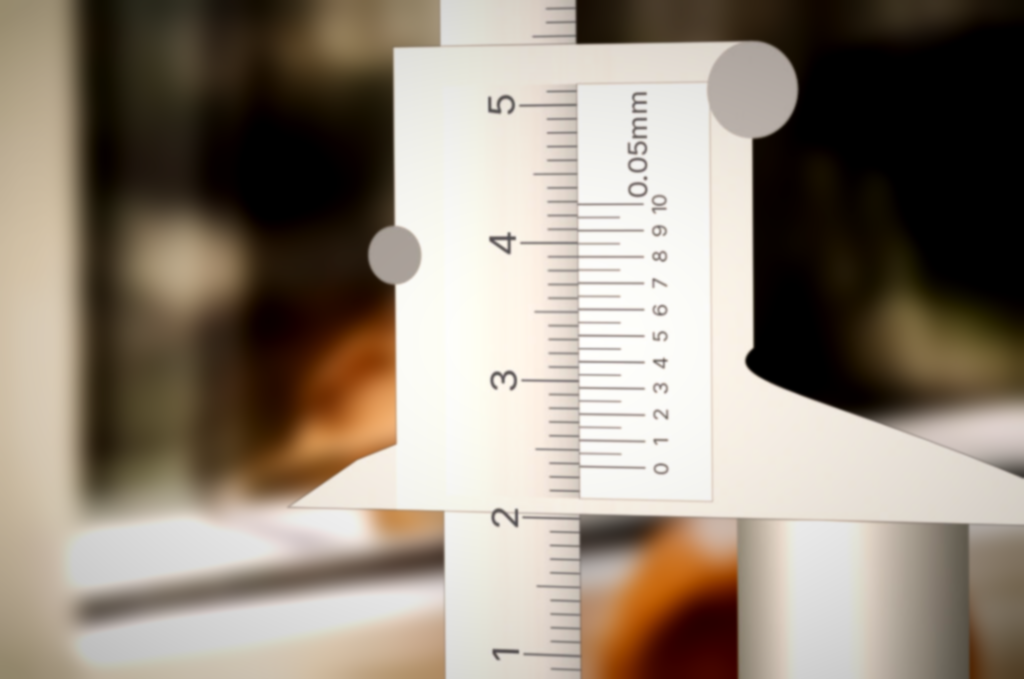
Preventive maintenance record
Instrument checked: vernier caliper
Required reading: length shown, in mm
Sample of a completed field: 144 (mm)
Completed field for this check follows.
23.8 (mm)
